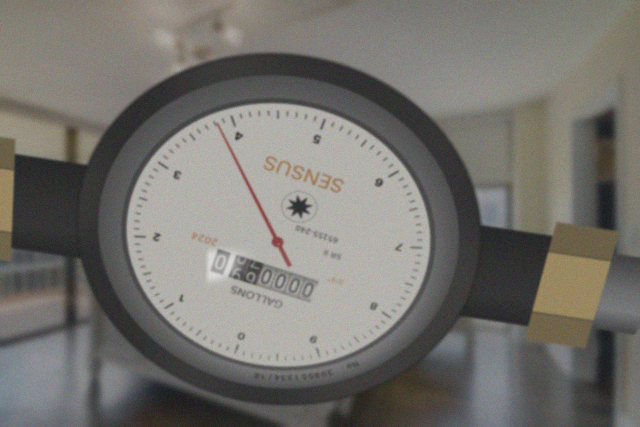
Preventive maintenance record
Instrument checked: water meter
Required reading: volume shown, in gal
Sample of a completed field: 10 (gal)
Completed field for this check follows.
693.8 (gal)
